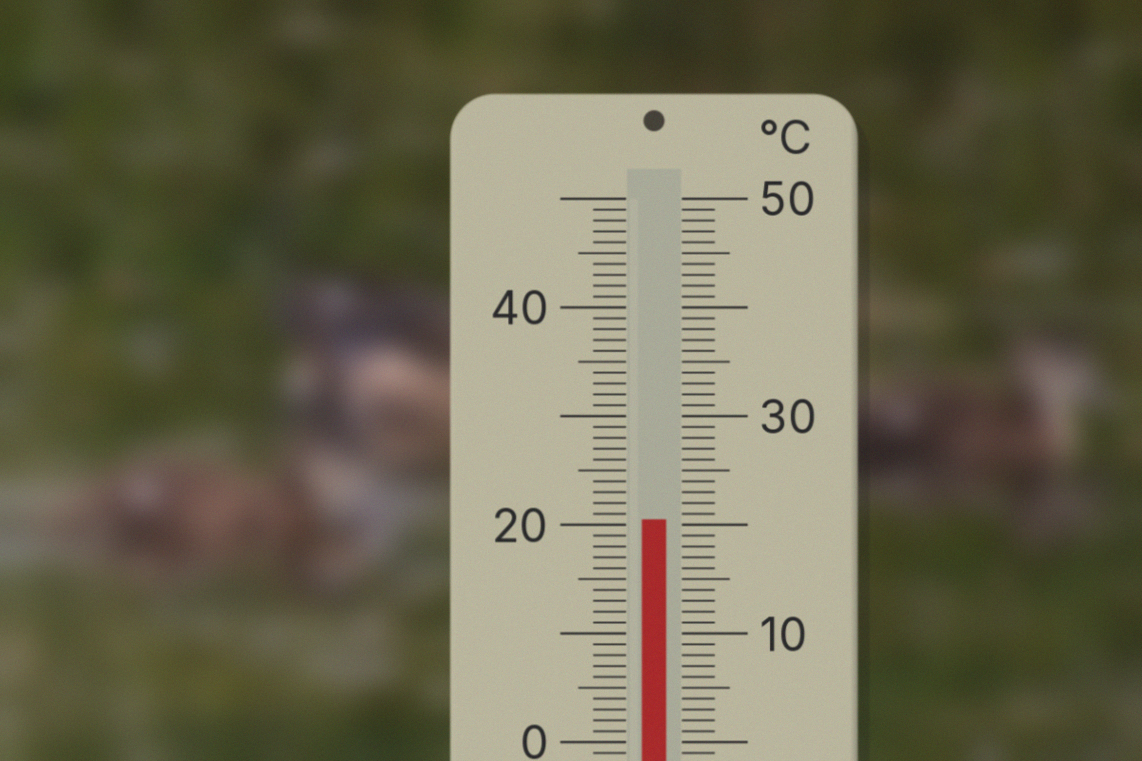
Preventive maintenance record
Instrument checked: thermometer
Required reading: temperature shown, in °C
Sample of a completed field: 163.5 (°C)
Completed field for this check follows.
20.5 (°C)
